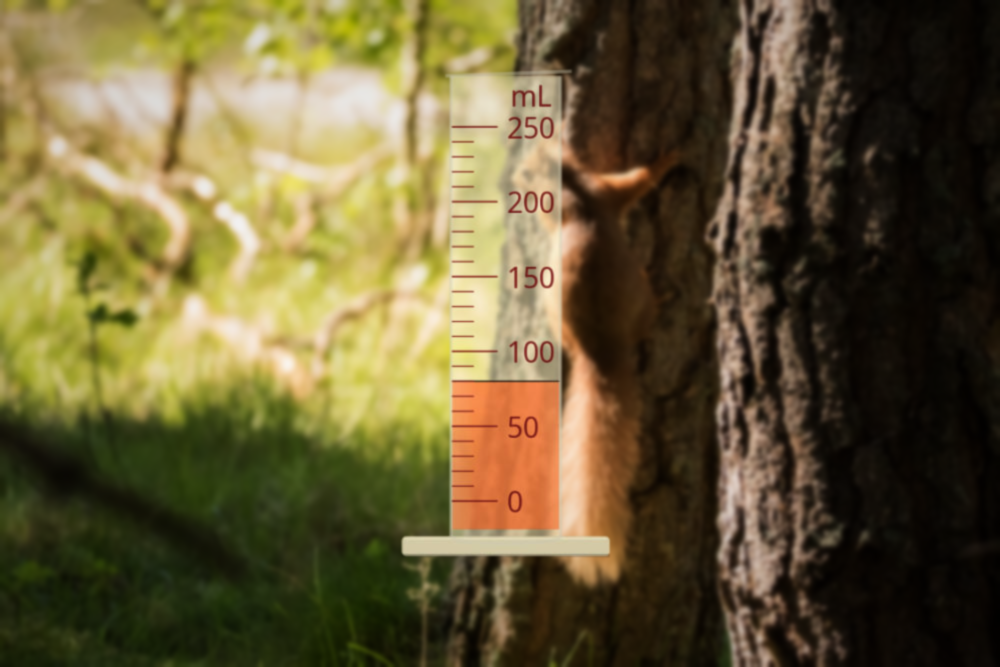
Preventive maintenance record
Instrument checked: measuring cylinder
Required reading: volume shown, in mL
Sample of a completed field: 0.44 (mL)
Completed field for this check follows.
80 (mL)
